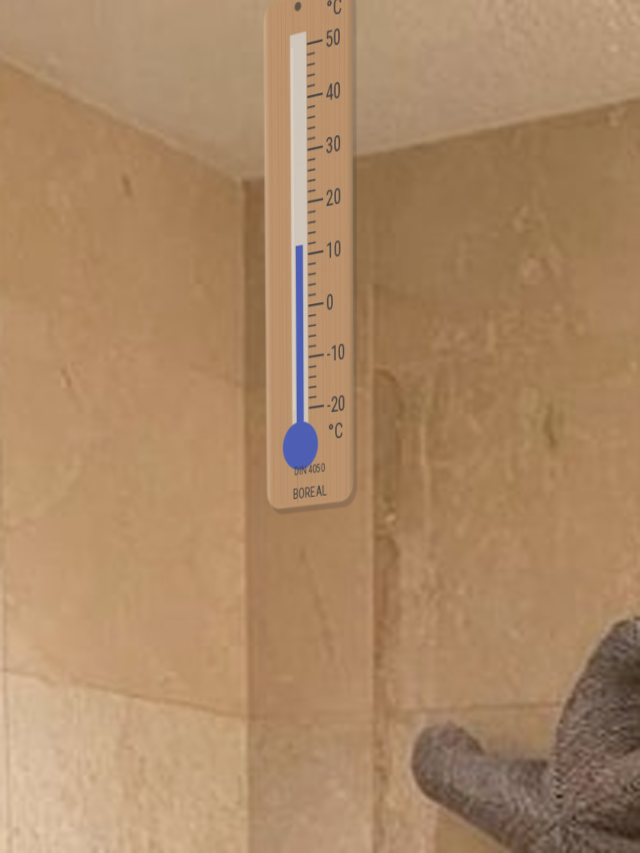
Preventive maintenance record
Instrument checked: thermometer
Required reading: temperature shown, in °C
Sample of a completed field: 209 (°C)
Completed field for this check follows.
12 (°C)
